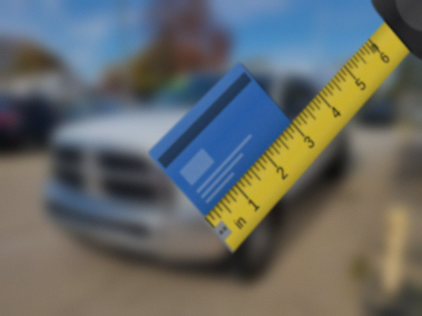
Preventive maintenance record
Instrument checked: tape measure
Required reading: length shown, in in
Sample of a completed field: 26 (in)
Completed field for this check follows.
3 (in)
